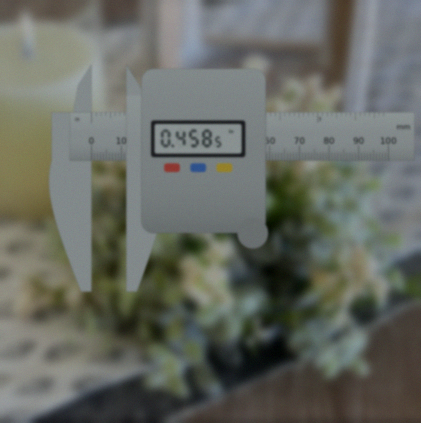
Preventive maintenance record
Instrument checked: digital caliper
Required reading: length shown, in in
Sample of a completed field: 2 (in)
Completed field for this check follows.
0.4585 (in)
